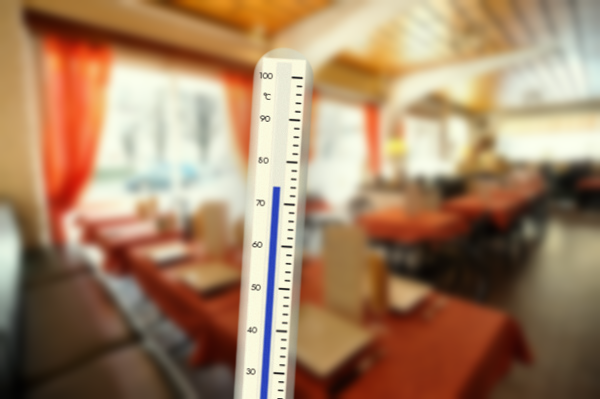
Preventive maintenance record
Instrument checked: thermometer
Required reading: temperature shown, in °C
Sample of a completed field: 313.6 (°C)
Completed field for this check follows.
74 (°C)
